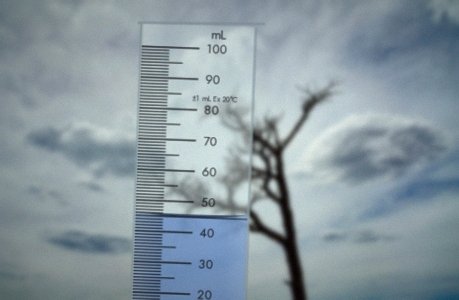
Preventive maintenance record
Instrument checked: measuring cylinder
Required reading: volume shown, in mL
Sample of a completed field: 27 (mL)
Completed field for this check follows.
45 (mL)
